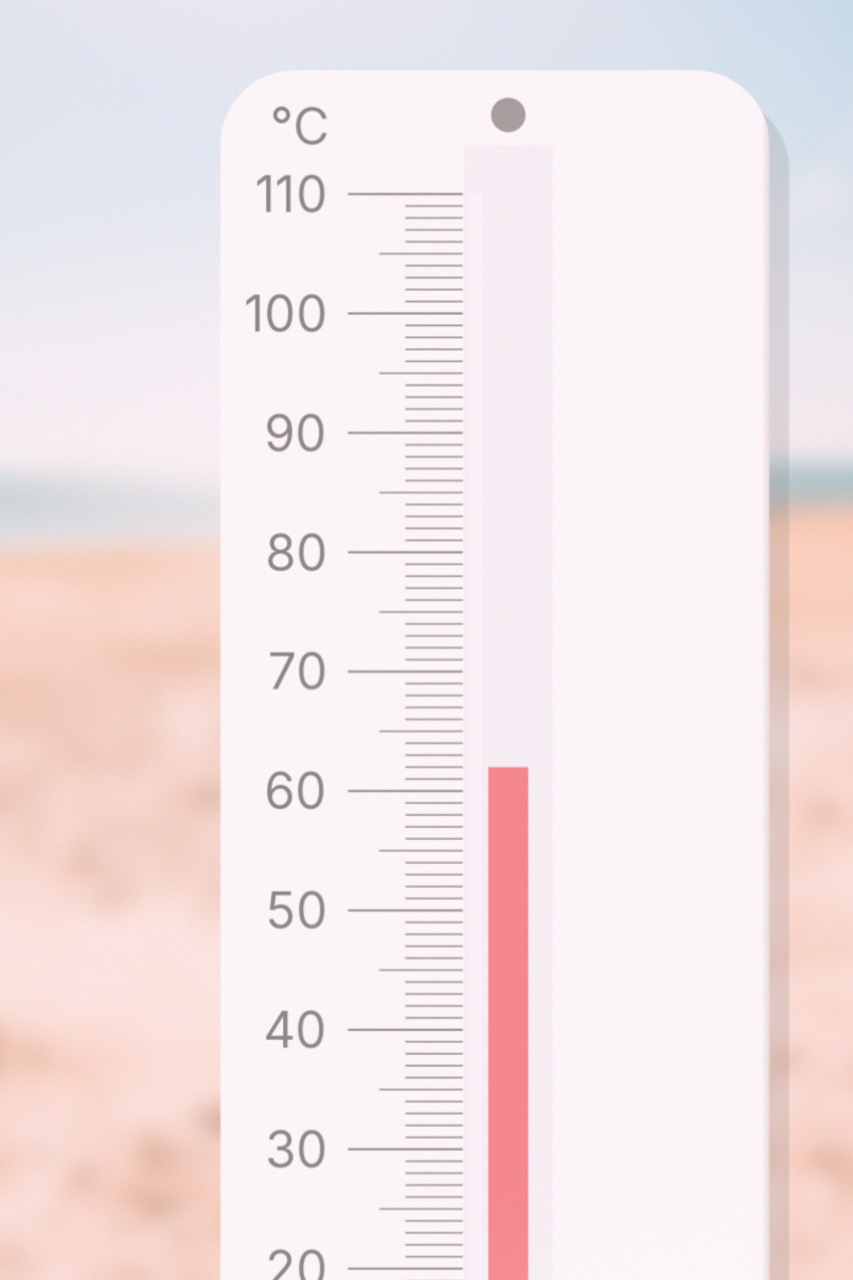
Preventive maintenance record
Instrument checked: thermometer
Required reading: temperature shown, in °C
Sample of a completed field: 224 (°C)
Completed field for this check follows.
62 (°C)
